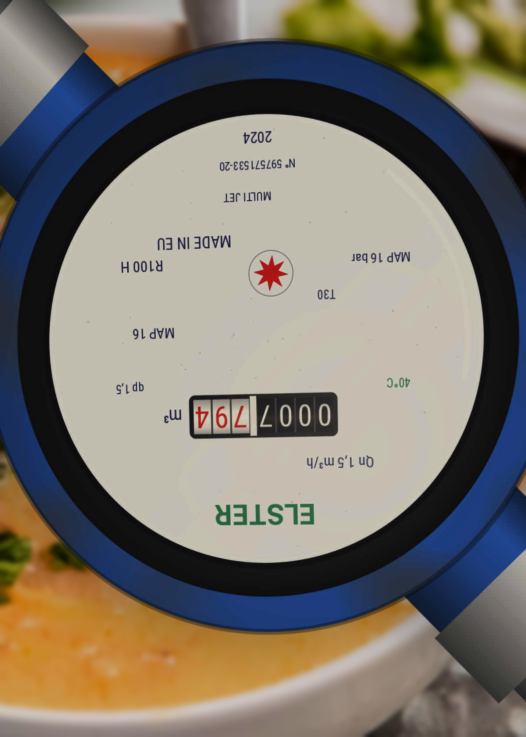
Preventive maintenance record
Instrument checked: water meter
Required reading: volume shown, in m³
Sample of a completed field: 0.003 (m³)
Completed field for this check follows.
7.794 (m³)
